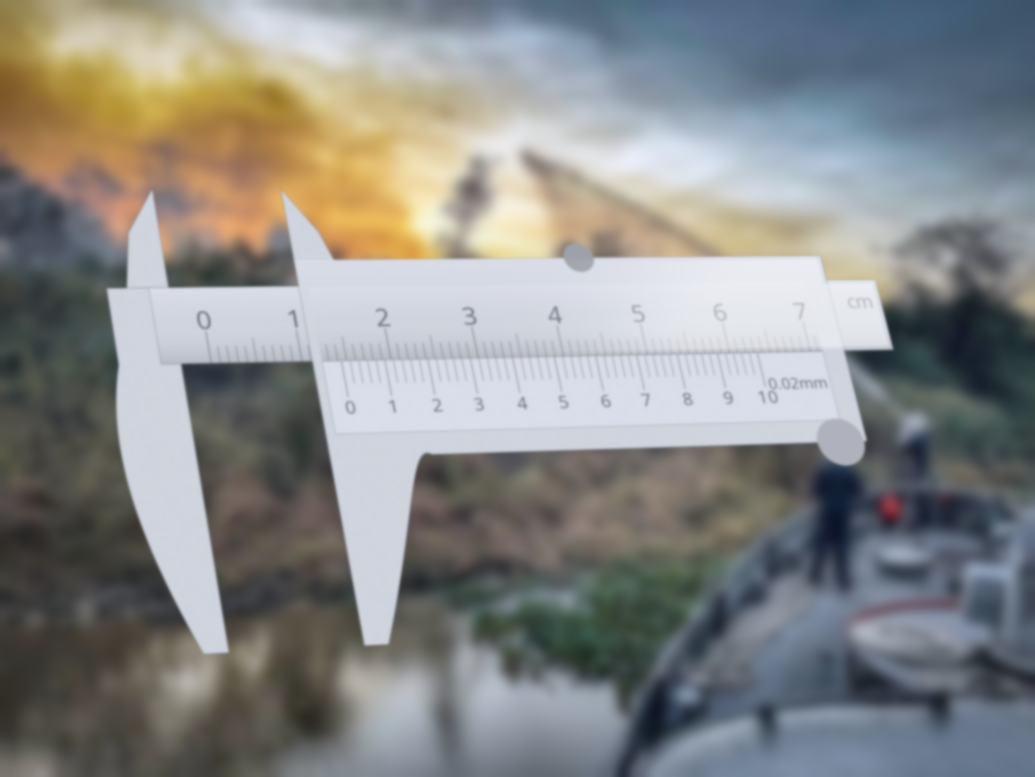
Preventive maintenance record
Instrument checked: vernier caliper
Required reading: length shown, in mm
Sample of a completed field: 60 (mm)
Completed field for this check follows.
14.4 (mm)
